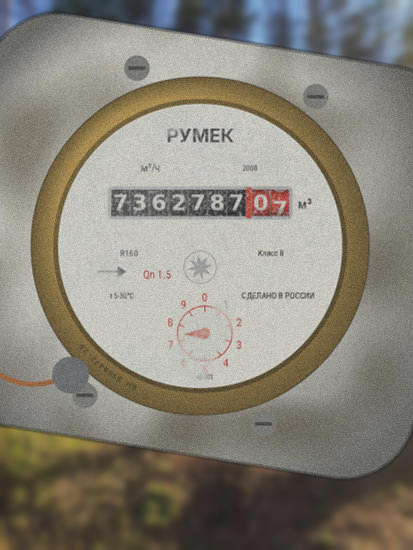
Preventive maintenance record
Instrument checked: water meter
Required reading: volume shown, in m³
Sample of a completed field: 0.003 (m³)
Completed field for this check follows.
7362787.067 (m³)
